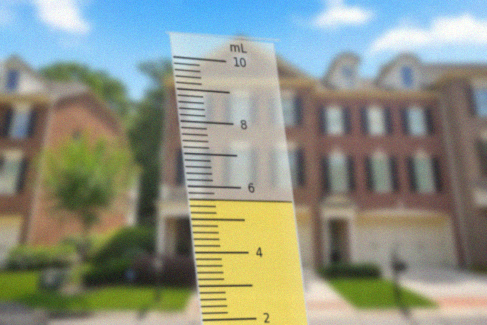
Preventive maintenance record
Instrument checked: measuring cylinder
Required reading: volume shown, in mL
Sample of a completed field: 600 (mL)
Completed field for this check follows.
5.6 (mL)
